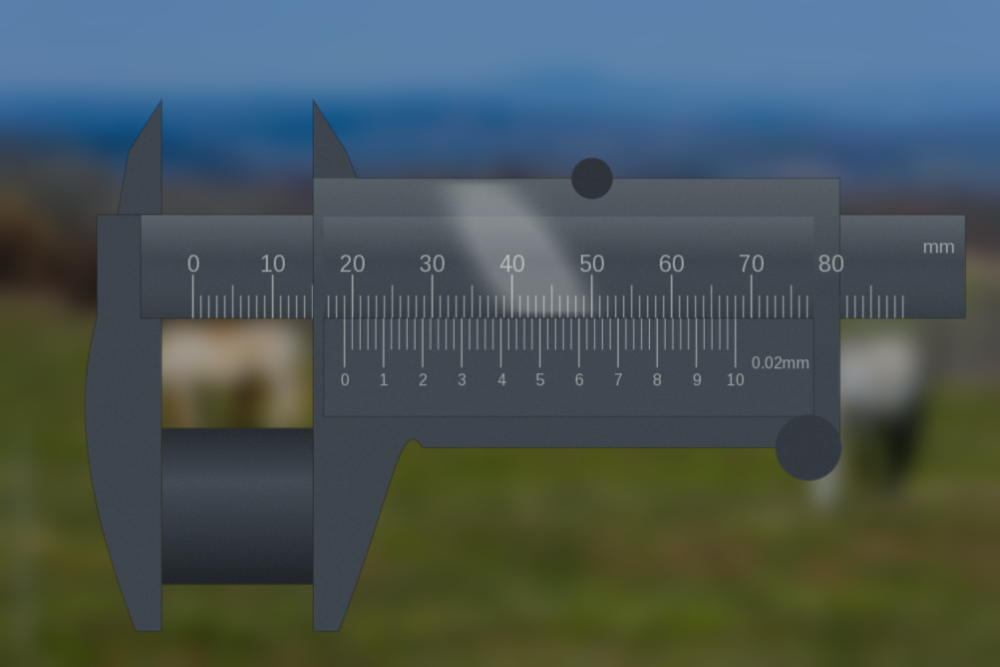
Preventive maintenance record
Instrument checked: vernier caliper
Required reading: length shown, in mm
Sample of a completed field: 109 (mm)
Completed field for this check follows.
19.0 (mm)
